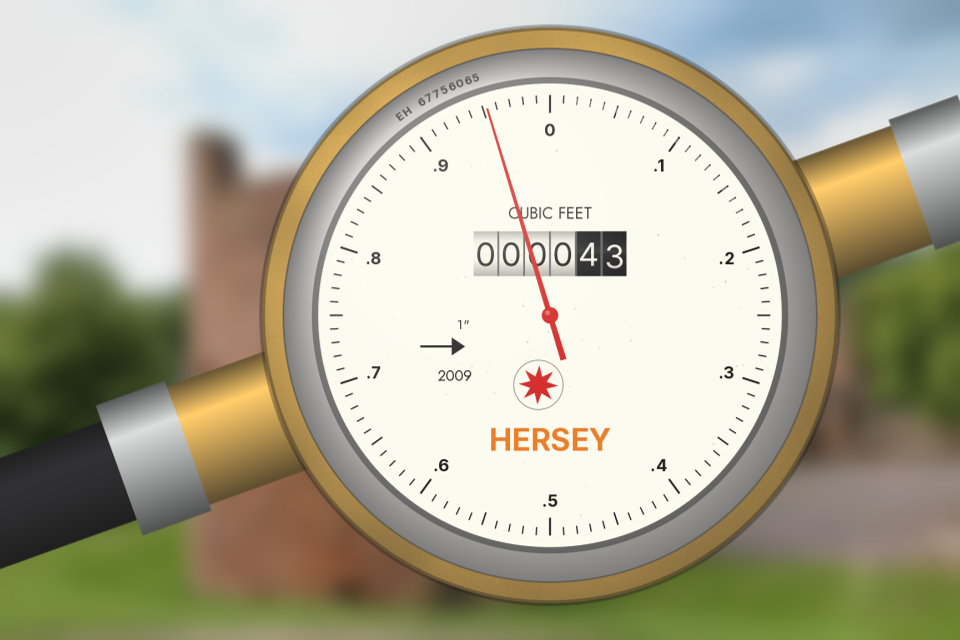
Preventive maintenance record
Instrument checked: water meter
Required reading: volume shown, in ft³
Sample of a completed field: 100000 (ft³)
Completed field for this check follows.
42.95 (ft³)
